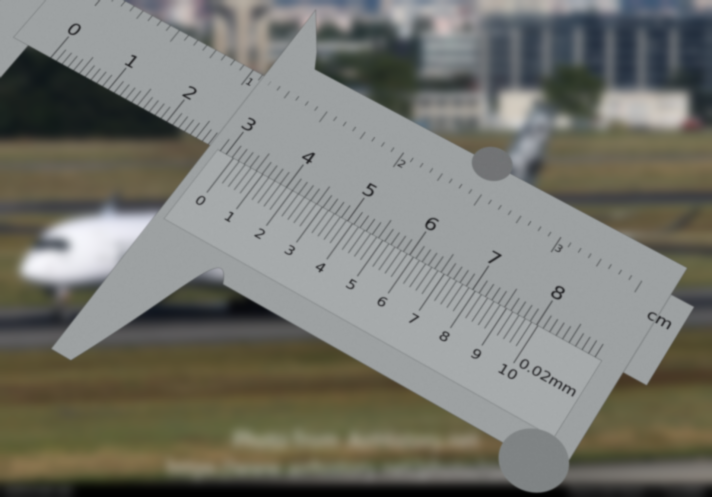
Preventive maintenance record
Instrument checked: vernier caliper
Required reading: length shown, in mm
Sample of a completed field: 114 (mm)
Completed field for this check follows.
31.2 (mm)
